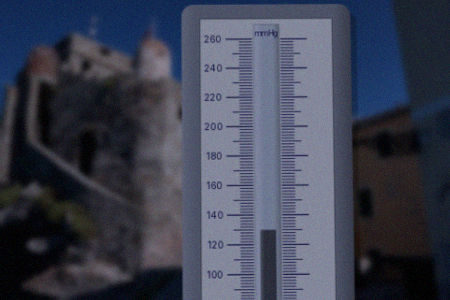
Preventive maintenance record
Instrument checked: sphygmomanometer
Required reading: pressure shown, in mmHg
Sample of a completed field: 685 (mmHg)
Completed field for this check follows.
130 (mmHg)
